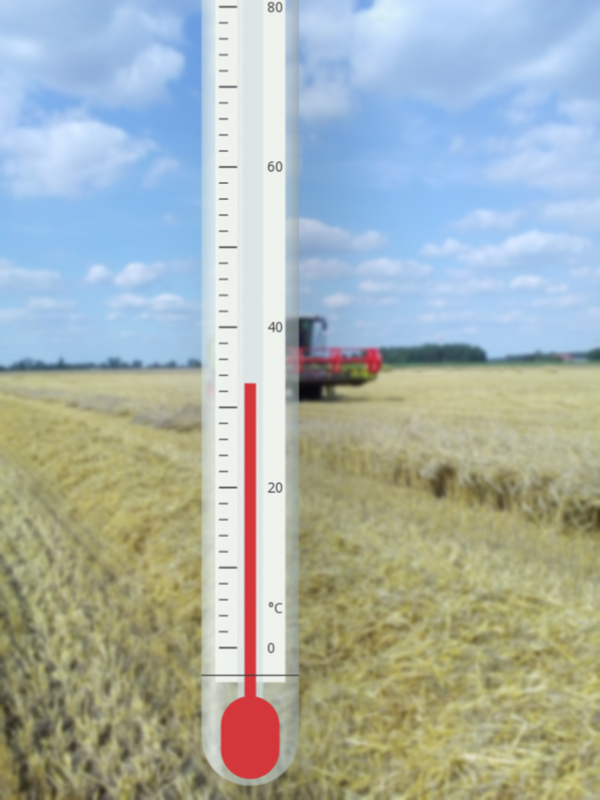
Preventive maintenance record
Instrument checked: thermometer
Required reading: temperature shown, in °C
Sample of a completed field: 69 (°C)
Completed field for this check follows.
33 (°C)
